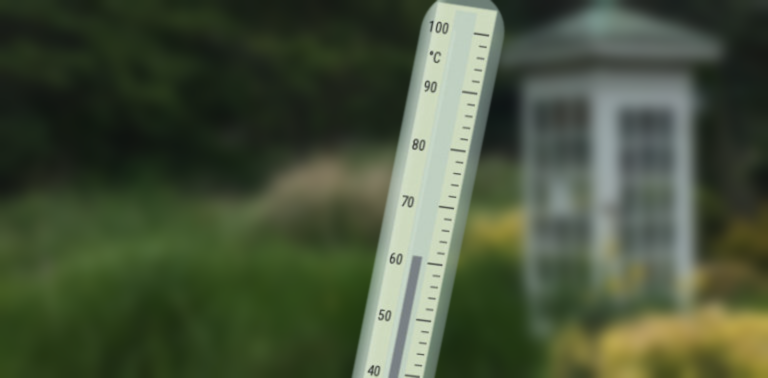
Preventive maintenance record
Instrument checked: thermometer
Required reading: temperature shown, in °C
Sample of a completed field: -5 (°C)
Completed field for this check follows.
61 (°C)
